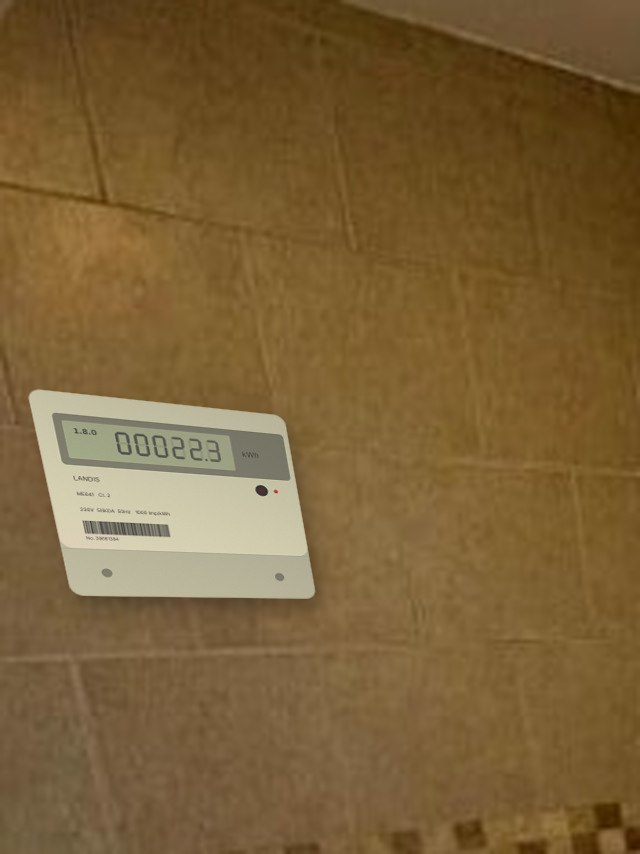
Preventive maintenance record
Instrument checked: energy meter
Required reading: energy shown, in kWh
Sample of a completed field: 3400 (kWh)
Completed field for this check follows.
22.3 (kWh)
